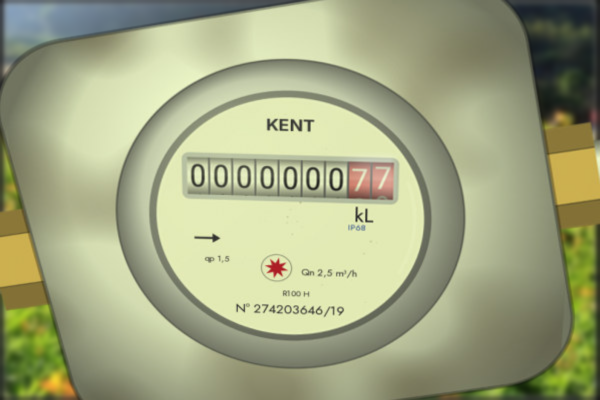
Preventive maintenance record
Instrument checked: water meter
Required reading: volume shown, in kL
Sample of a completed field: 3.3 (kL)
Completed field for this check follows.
0.77 (kL)
